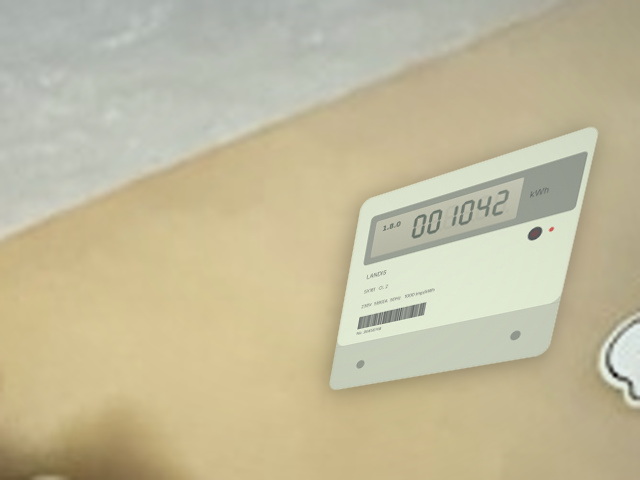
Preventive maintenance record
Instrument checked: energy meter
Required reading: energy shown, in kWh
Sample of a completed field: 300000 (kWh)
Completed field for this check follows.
1042 (kWh)
